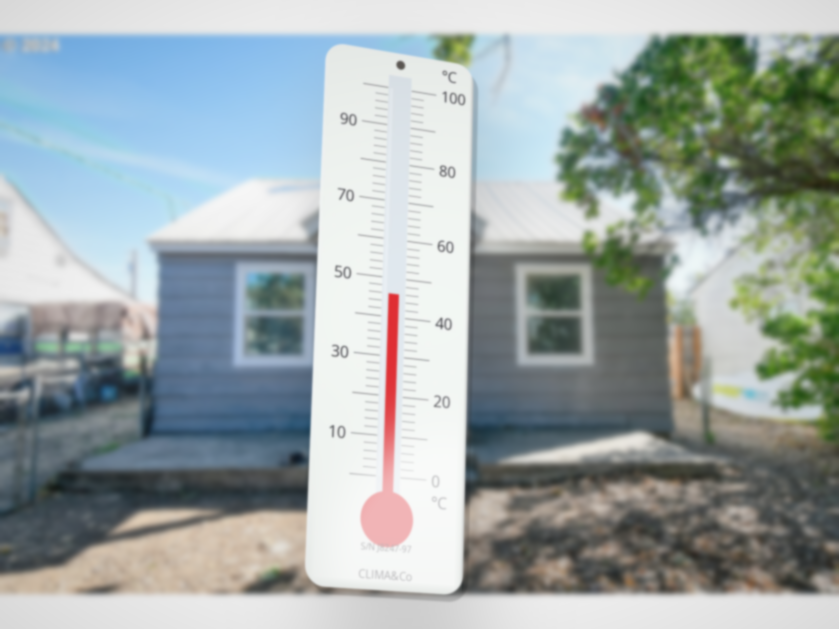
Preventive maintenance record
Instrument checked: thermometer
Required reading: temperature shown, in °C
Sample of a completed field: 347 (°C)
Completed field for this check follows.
46 (°C)
